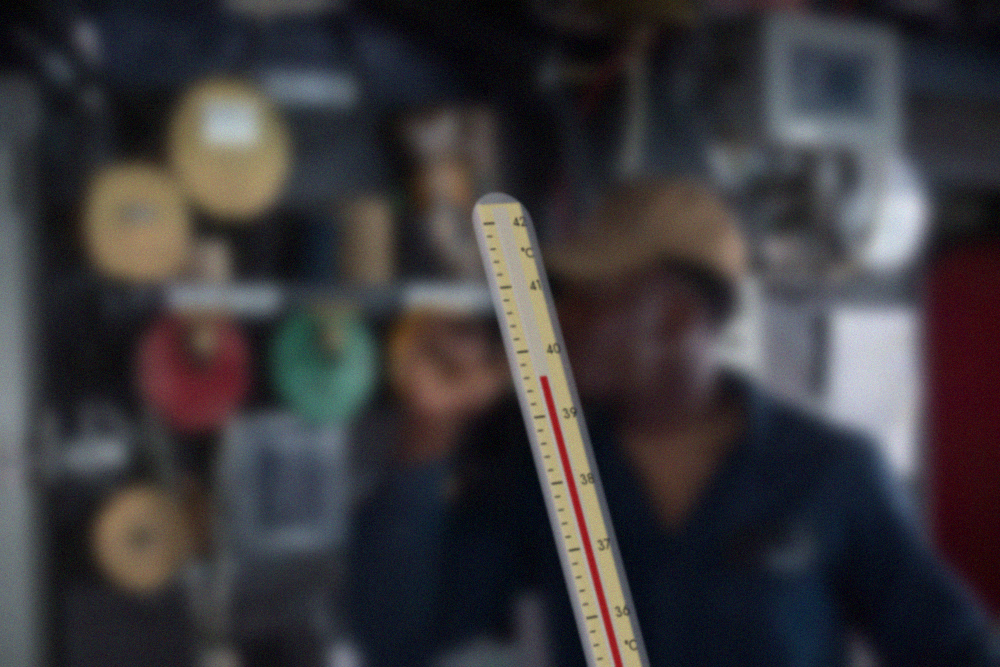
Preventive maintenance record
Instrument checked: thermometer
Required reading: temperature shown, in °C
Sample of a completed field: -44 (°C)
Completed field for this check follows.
39.6 (°C)
